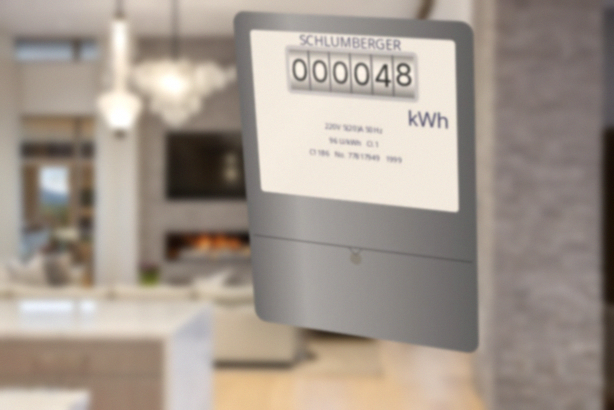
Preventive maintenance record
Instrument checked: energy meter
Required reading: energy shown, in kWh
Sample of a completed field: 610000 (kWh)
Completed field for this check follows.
48 (kWh)
